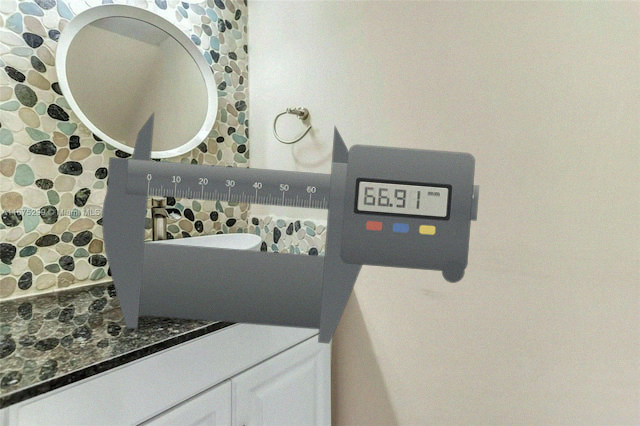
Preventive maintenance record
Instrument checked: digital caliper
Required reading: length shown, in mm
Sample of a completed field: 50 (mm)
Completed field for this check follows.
66.91 (mm)
